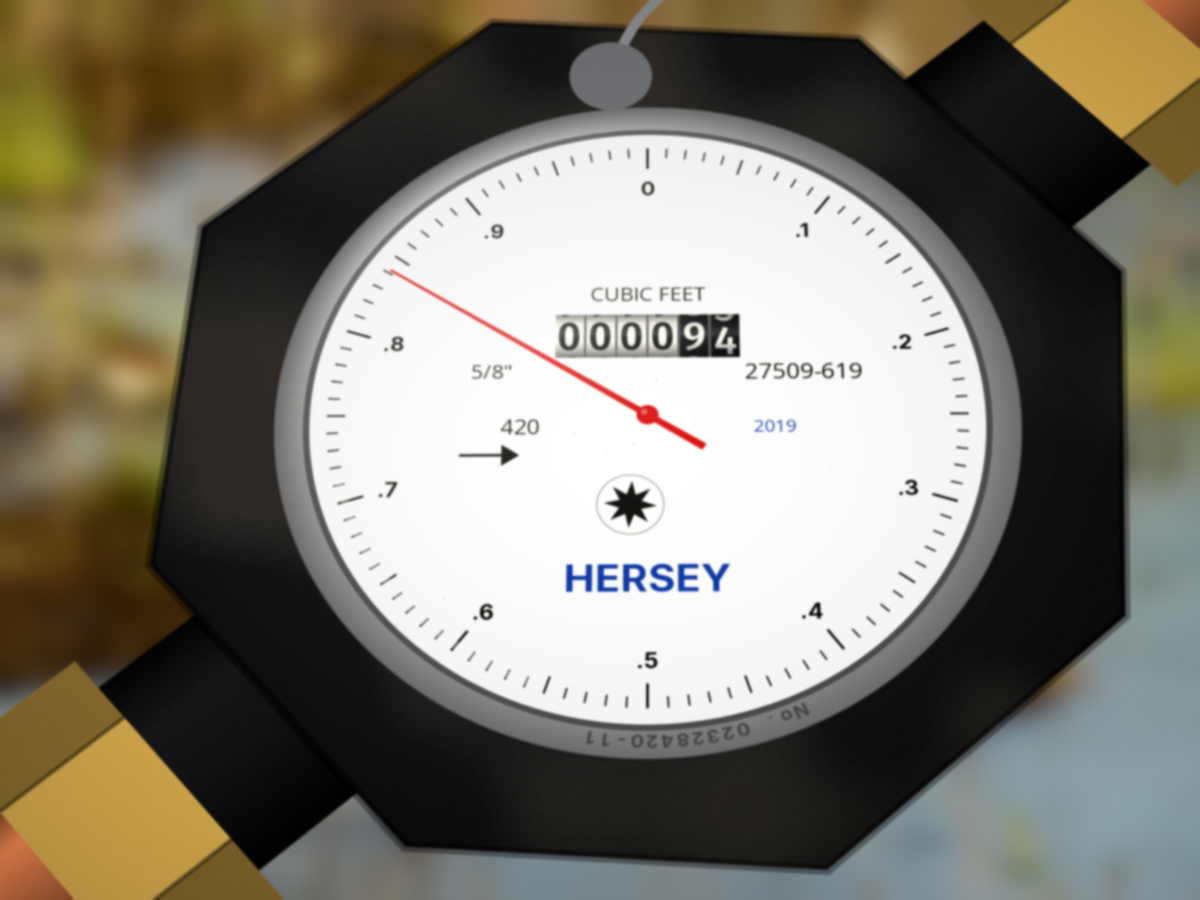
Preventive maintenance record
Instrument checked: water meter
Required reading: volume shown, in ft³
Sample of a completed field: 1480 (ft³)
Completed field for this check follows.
93.84 (ft³)
